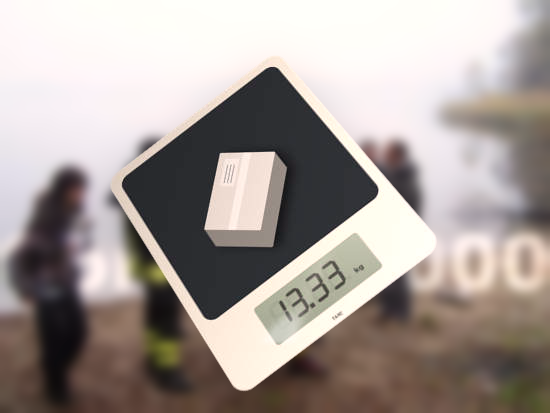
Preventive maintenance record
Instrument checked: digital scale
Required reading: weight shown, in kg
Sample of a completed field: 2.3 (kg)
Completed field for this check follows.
13.33 (kg)
